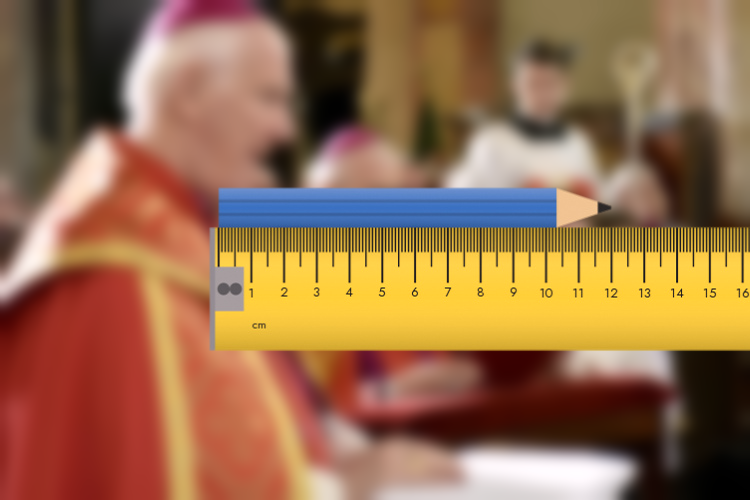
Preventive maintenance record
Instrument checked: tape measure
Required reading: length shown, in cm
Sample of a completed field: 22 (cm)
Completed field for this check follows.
12 (cm)
